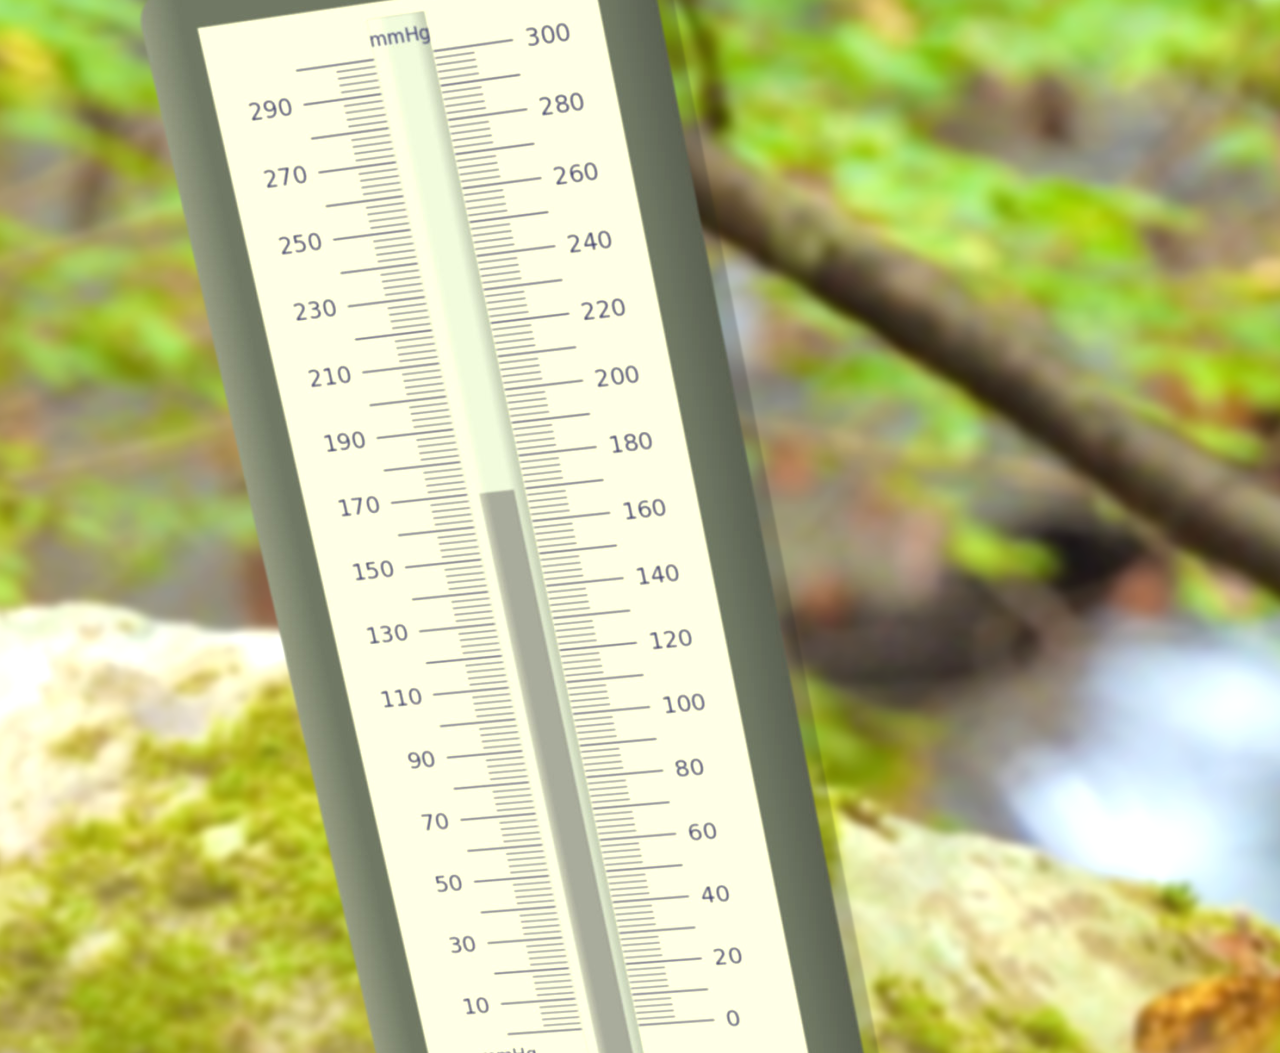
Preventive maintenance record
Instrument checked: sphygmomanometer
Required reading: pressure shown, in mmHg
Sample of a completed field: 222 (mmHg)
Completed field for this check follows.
170 (mmHg)
